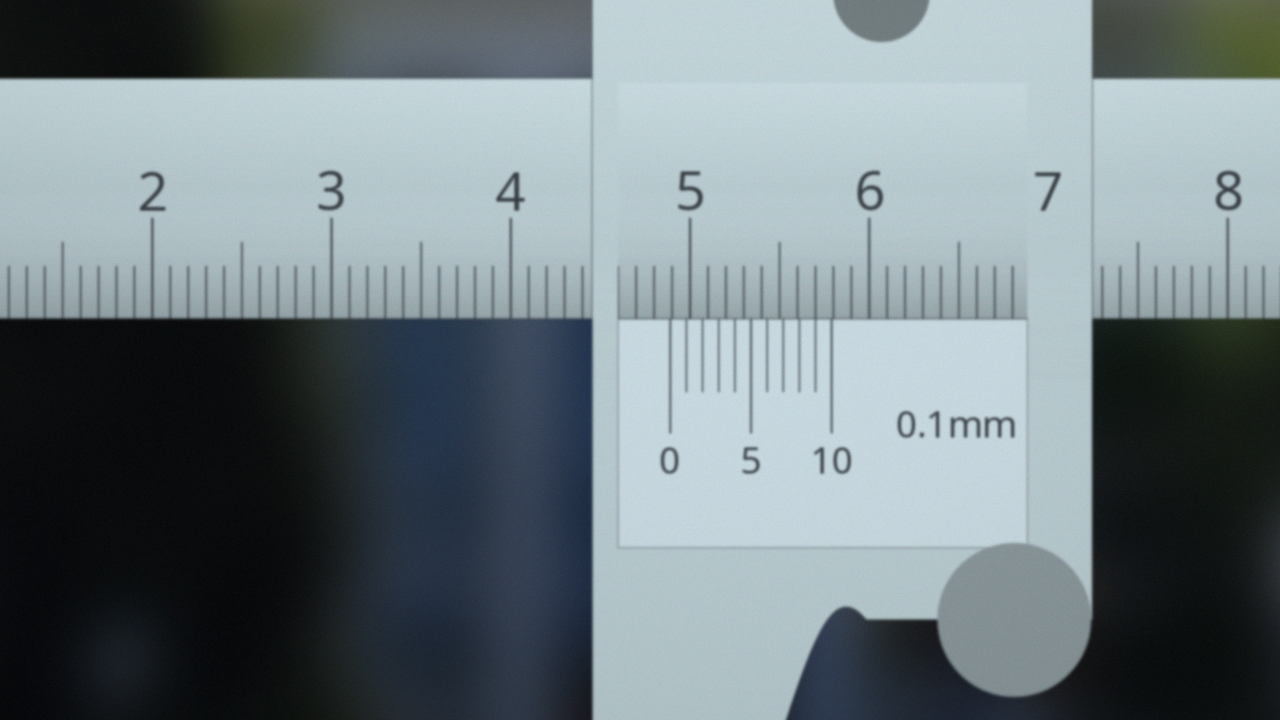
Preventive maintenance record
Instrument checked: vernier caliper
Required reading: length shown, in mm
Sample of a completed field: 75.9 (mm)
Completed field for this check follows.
48.9 (mm)
